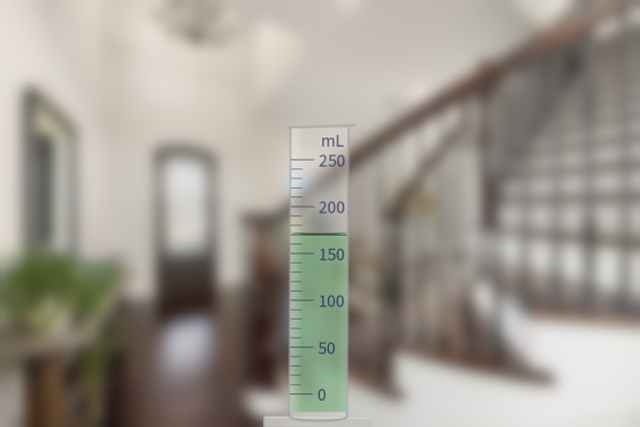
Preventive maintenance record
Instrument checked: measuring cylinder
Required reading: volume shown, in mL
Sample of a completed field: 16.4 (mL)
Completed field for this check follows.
170 (mL)
